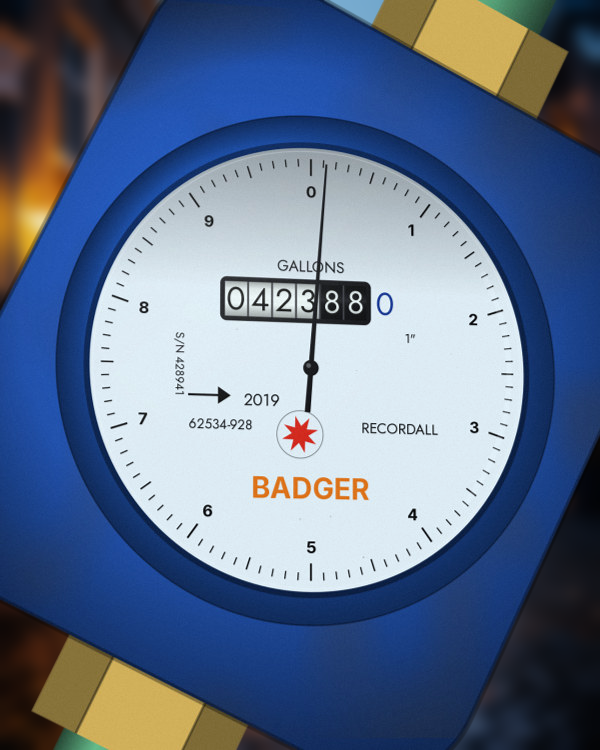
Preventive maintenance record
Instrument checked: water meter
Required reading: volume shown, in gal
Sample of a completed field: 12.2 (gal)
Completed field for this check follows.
423880.1 (gal)
